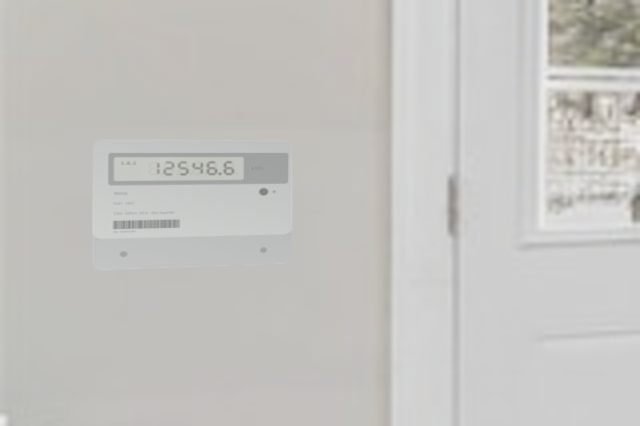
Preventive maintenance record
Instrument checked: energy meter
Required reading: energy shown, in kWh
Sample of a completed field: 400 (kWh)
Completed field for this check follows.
12546.6 (kWh)
